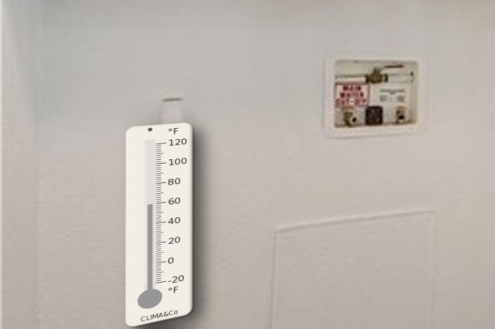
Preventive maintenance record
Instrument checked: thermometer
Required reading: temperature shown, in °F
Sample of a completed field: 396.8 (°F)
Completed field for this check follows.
60 (°F)
